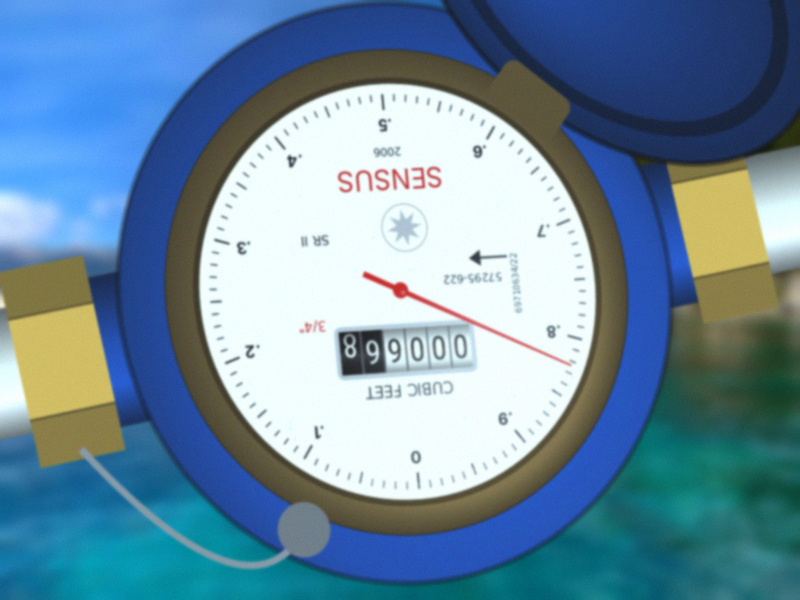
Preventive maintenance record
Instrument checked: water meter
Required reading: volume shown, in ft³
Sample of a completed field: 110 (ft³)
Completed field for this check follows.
667.82 (ft³)
